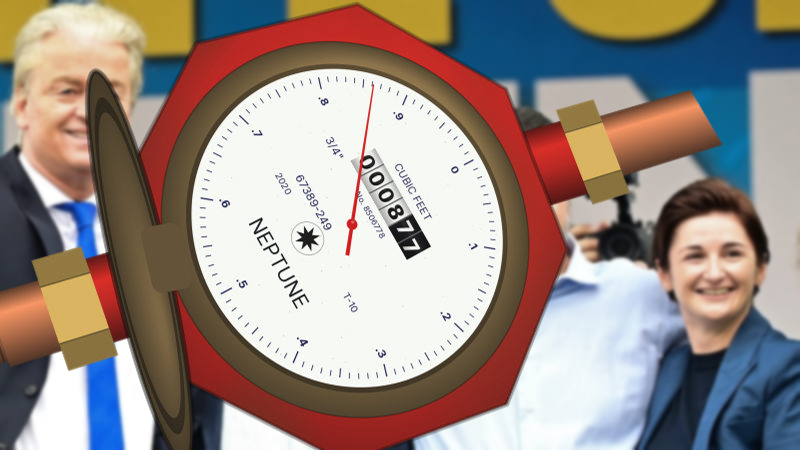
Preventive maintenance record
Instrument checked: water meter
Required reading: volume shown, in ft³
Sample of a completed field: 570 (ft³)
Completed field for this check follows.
876.86 (ft³)
